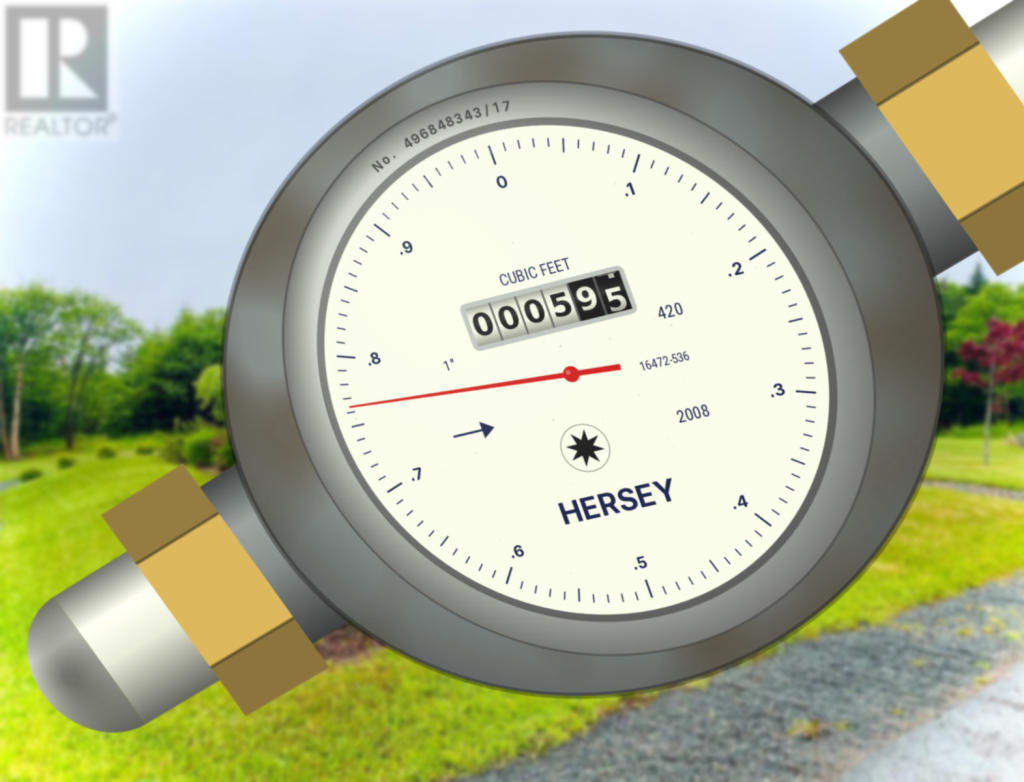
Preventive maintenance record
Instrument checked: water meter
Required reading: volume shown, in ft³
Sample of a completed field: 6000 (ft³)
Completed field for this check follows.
594.76 (ft³)
